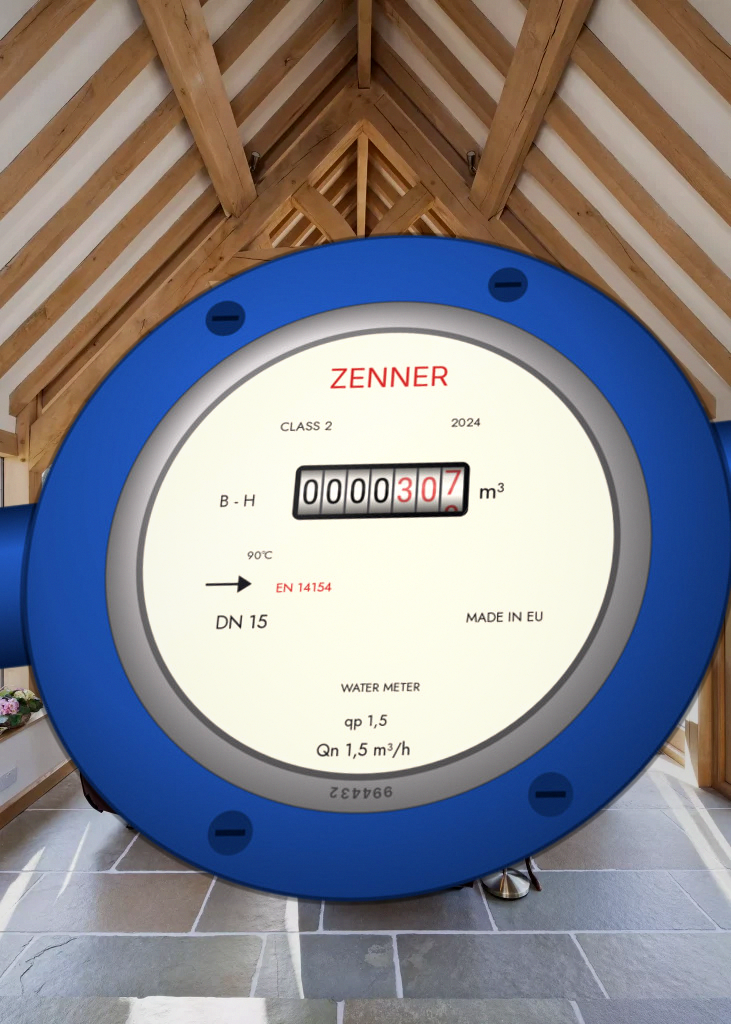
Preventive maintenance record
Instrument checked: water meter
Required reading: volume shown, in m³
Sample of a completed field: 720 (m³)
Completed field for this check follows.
0.307 (m³)
